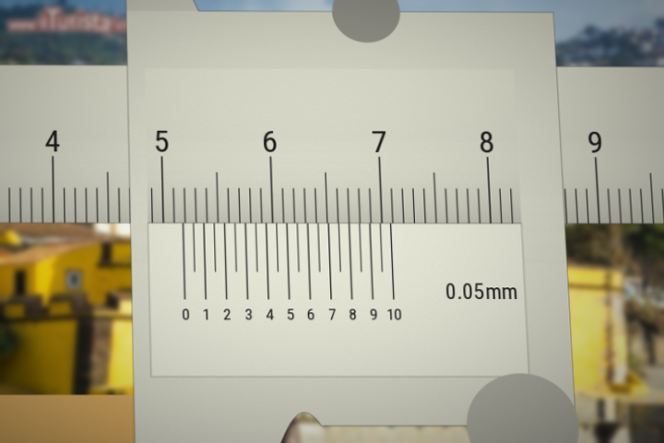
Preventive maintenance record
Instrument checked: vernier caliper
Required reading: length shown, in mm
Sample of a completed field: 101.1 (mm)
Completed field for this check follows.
51.8 (mm)
